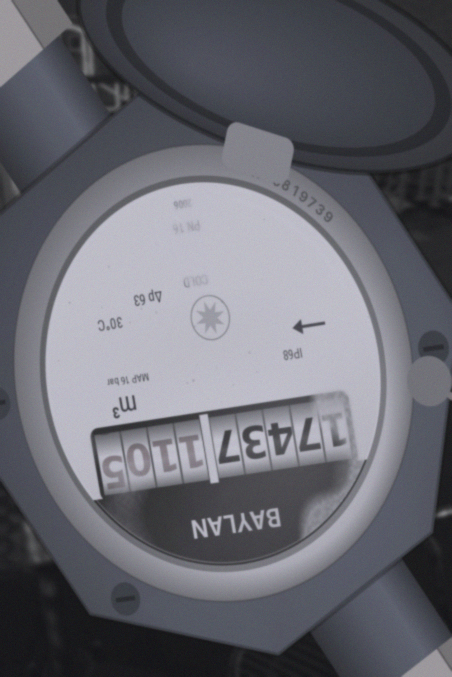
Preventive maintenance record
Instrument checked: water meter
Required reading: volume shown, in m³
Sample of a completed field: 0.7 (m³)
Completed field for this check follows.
17437.1105 (m³)
